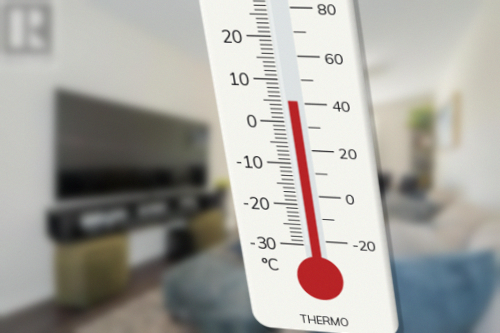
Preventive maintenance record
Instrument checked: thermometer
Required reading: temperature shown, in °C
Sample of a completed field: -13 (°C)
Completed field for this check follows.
5 (°C)
